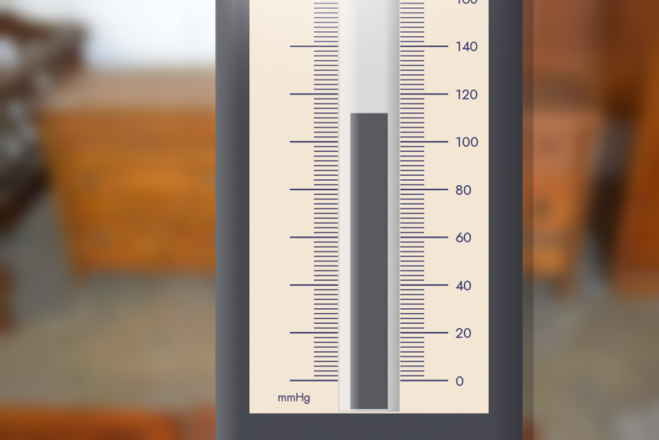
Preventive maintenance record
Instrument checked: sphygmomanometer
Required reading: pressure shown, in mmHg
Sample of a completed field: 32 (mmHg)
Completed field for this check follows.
112 (mmHg)
